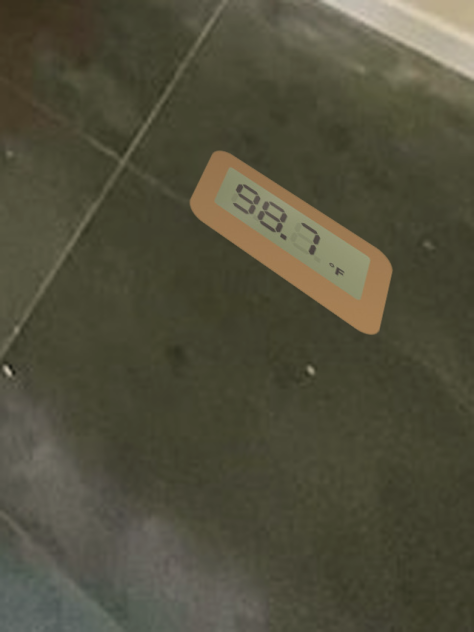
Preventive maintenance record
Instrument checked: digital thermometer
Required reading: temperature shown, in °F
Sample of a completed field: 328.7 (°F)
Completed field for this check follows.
98.7 (°F)
